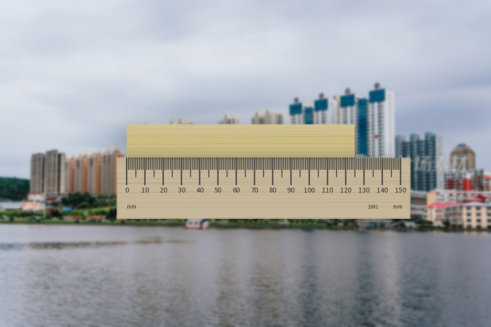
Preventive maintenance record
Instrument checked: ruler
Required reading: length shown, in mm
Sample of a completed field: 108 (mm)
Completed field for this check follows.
125 (mm)
